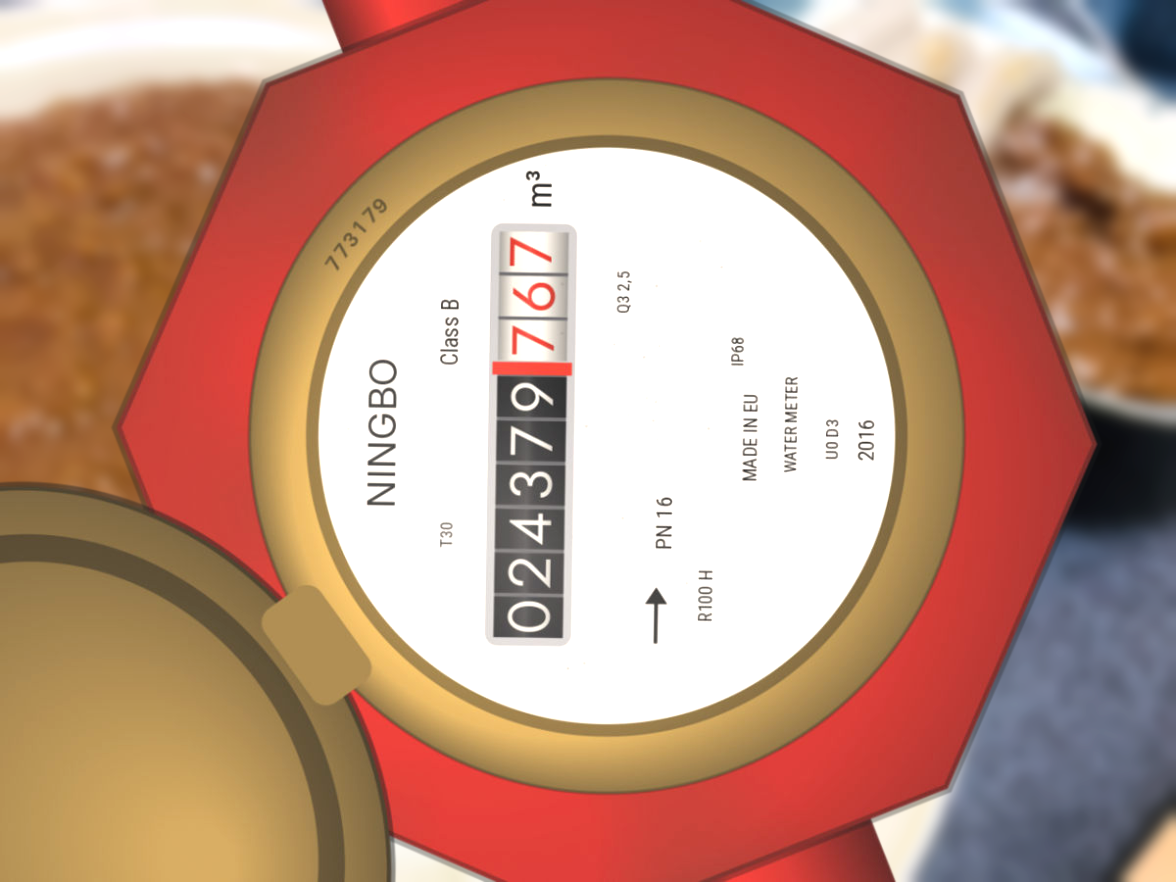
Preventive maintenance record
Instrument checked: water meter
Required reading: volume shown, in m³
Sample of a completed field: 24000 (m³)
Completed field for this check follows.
24379.767 (m³)
